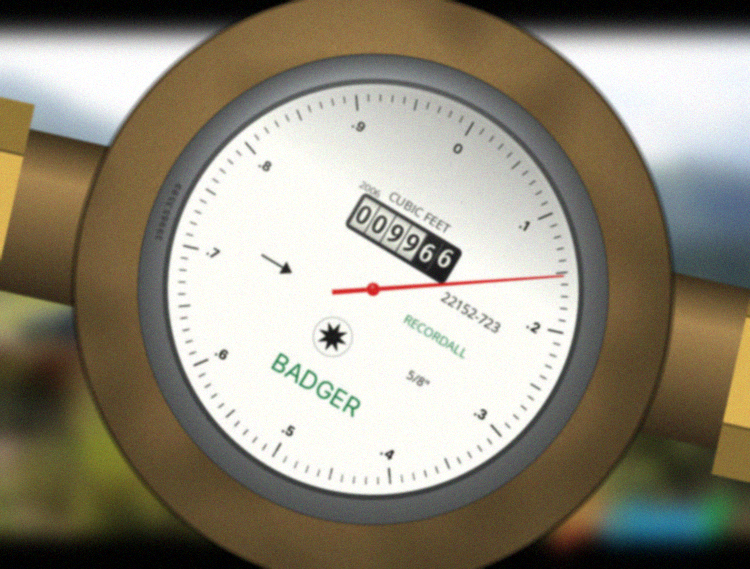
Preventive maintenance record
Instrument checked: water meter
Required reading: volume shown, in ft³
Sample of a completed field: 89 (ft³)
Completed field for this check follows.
9966.15 (ft³)
